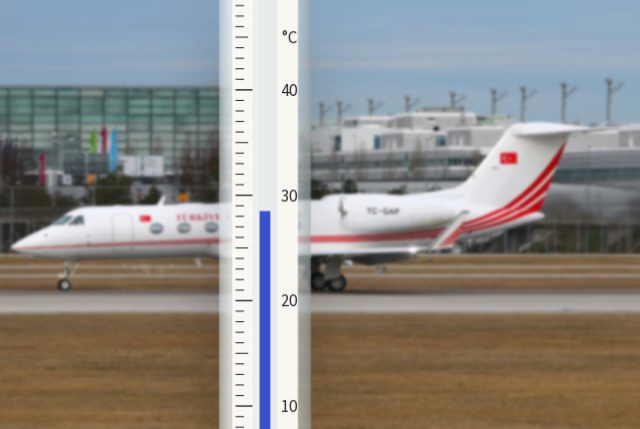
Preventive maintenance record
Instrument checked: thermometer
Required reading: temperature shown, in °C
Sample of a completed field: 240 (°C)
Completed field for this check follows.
28.5 (°C)
